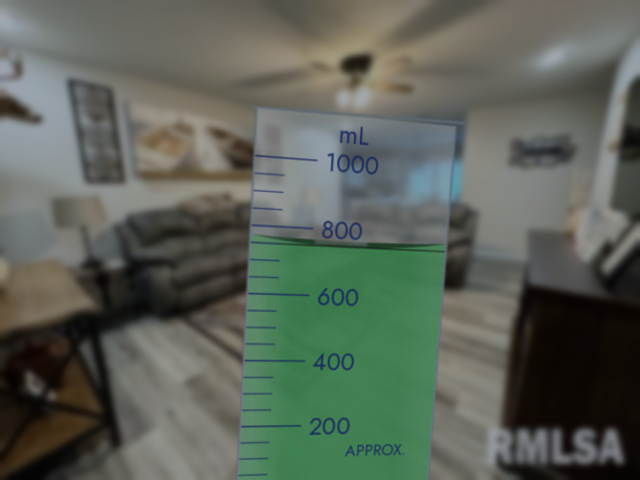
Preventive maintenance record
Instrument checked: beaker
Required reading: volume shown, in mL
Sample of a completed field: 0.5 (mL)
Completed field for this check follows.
750 (mL)
